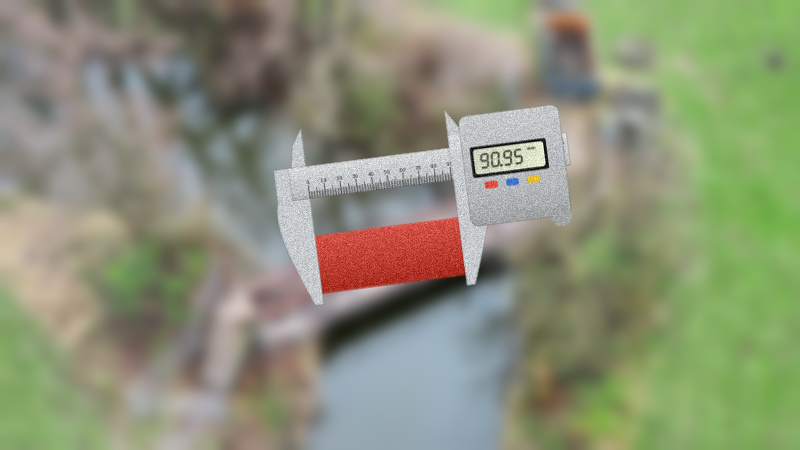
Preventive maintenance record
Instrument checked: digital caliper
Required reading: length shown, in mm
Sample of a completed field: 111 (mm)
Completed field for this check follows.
90.95 (mm)
